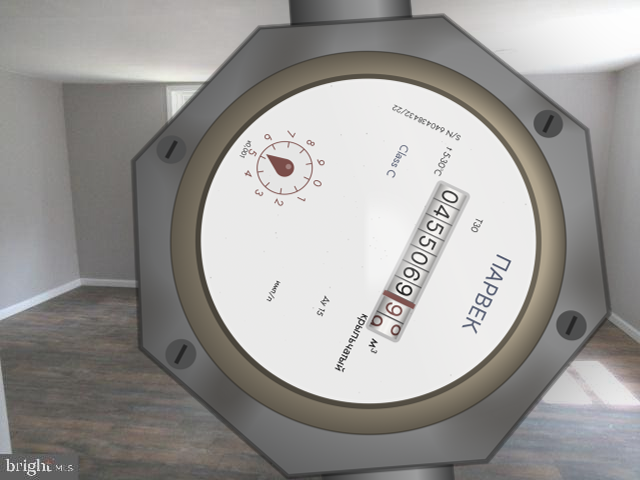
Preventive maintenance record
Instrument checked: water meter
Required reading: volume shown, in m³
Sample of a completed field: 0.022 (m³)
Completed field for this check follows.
455069.985 (m³)
